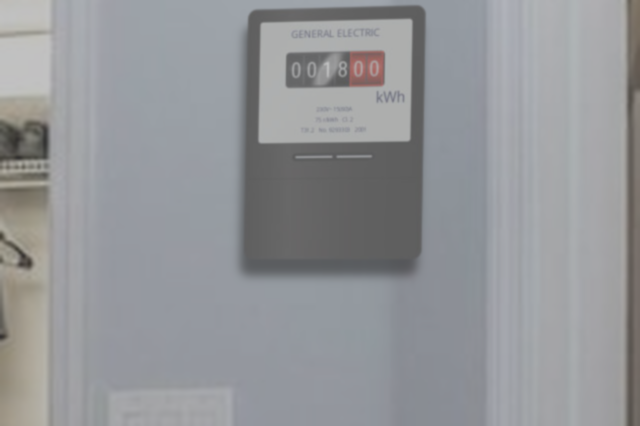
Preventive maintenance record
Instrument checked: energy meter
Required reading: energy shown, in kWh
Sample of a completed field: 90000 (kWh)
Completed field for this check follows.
18.00 (kWh)
